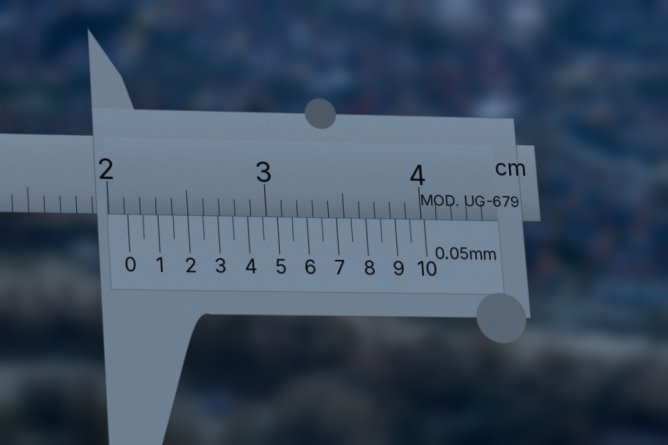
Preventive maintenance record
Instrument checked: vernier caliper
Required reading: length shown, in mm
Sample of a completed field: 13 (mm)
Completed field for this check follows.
21.2 (mm)
